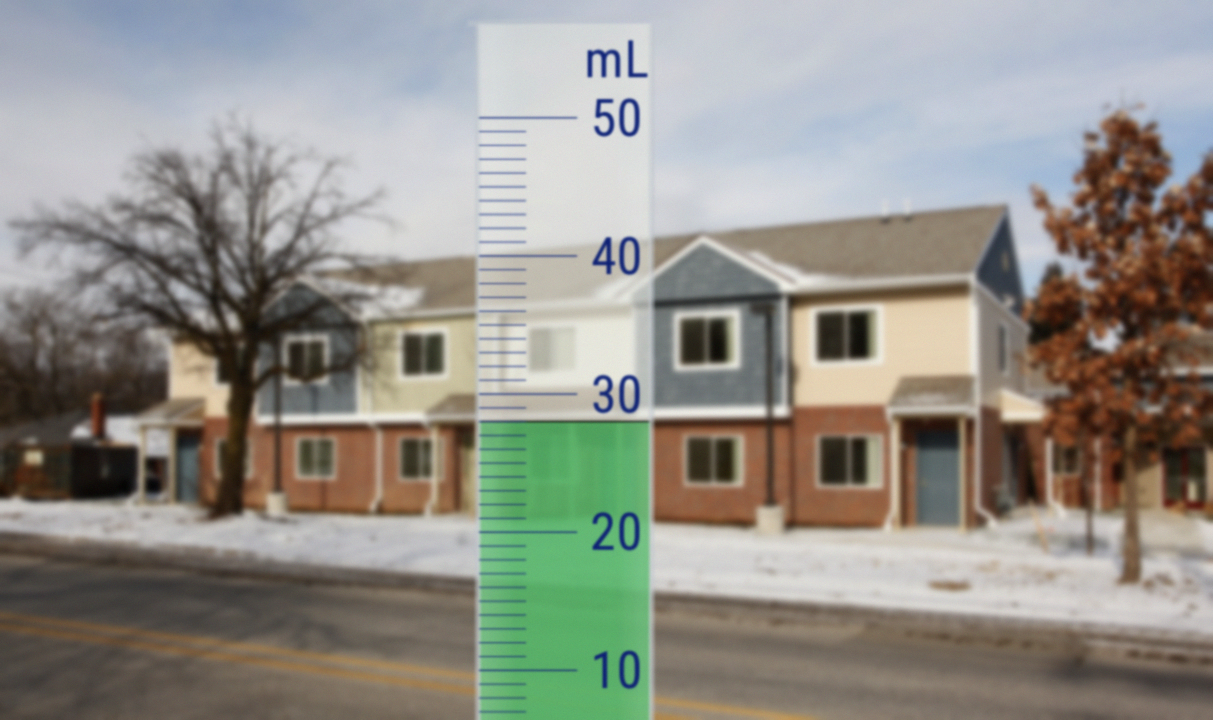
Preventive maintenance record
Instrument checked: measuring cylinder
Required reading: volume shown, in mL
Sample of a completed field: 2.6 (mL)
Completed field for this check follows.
28 (mL)
